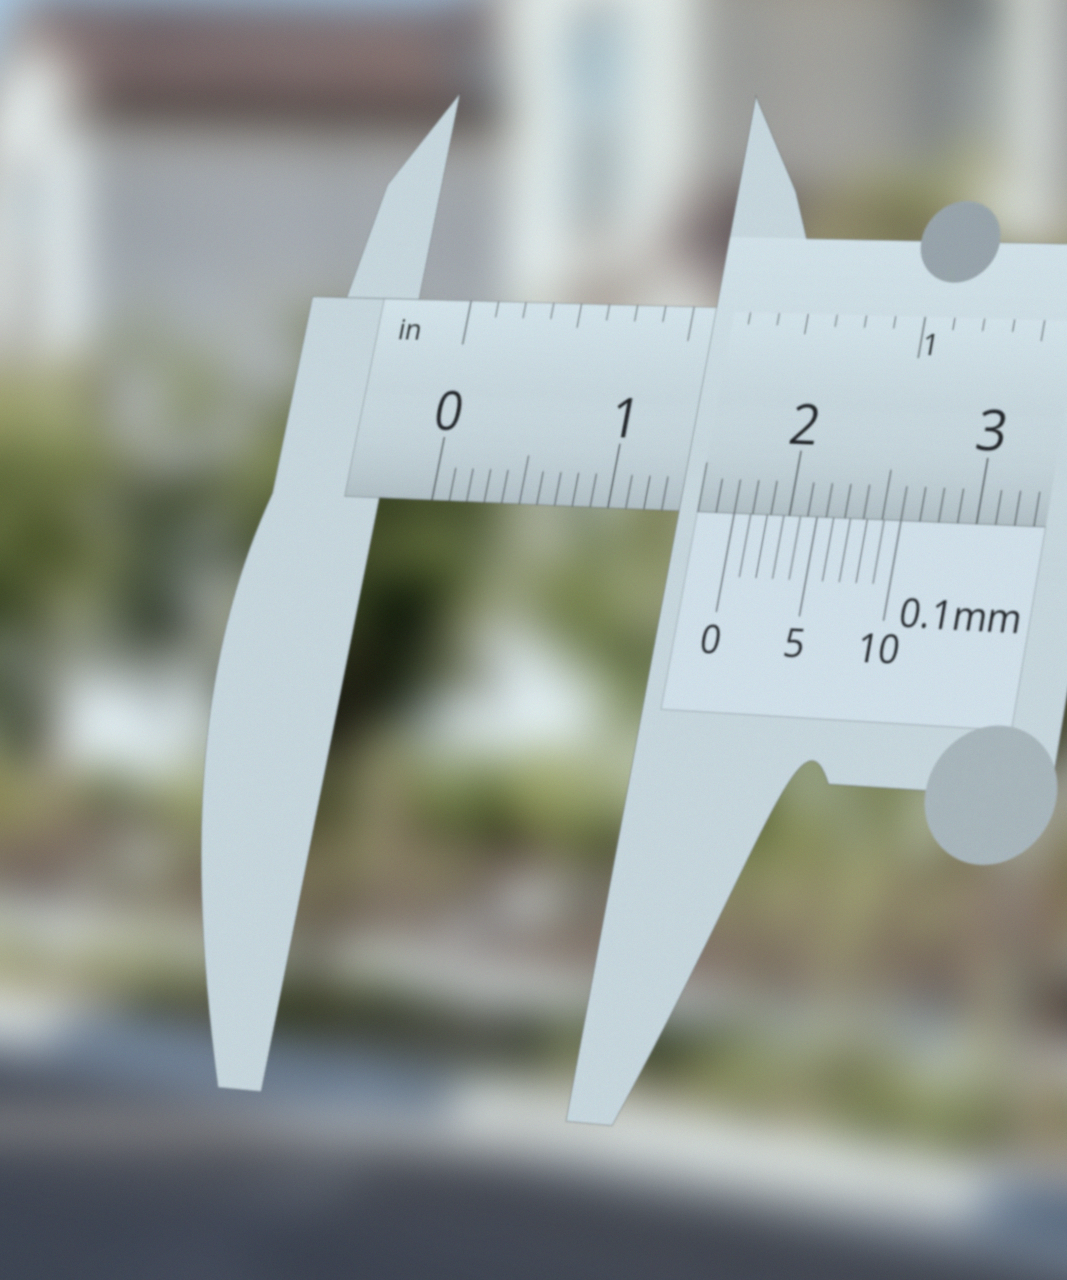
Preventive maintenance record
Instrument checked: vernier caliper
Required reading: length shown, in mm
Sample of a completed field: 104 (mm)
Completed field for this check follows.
17.0 (mm)
